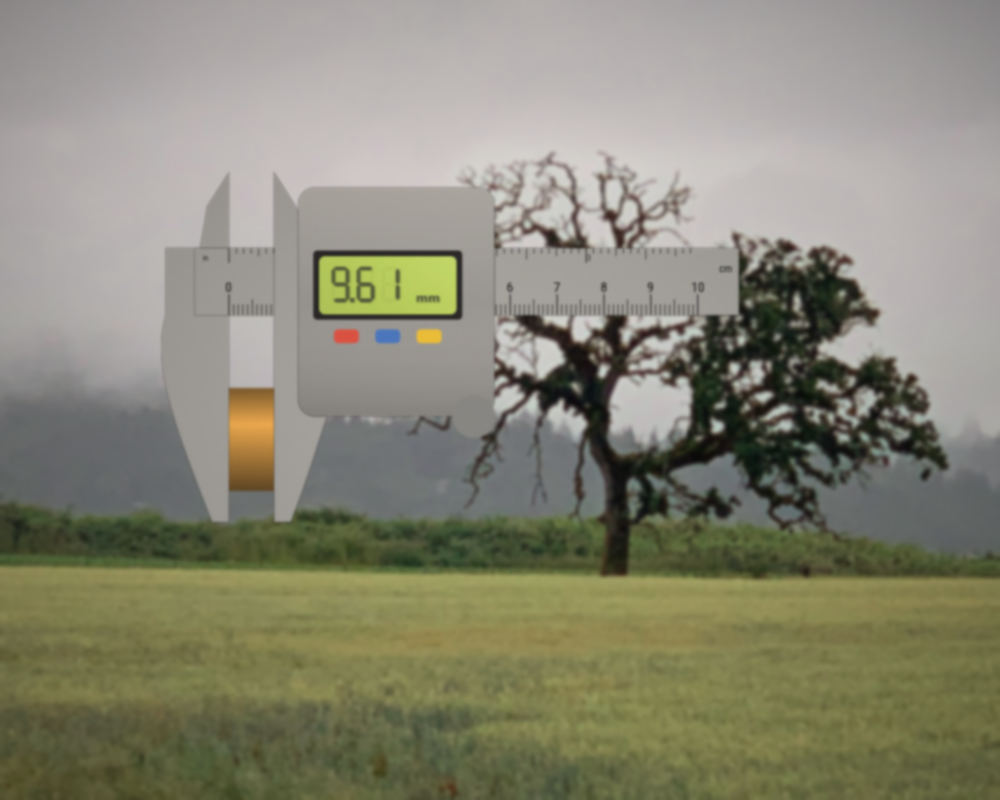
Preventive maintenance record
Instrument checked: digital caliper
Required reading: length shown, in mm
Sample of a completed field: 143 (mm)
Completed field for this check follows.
9.61 (mm)
